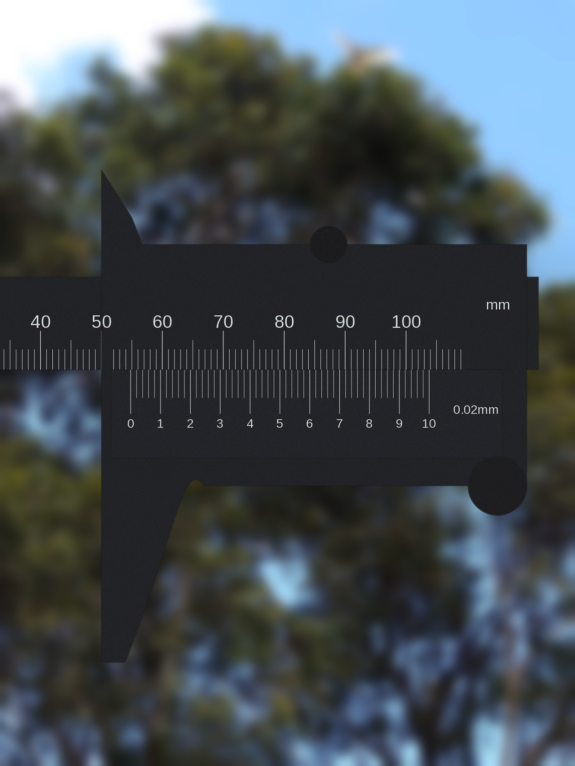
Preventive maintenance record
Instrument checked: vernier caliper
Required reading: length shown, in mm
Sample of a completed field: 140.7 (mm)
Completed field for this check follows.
54.8 (mm)
